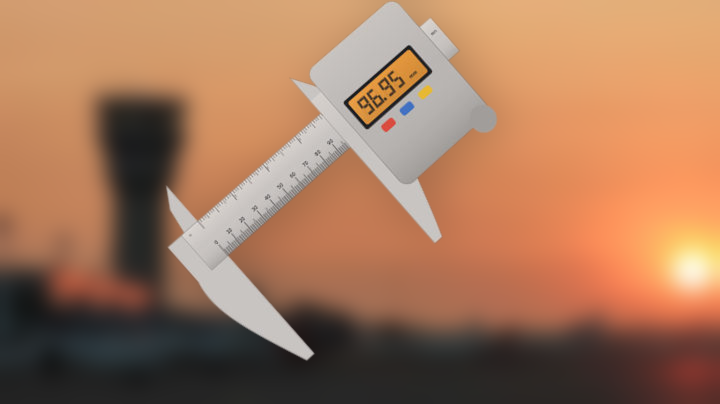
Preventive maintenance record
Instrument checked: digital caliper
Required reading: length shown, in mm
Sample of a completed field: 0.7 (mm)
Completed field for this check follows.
96.95 (mm)
